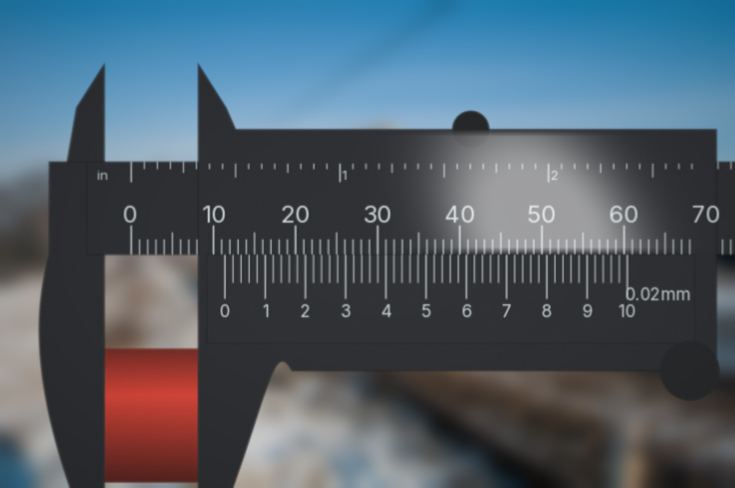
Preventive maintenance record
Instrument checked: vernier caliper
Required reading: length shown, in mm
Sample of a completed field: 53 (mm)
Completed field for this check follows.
11.4 (mm)
